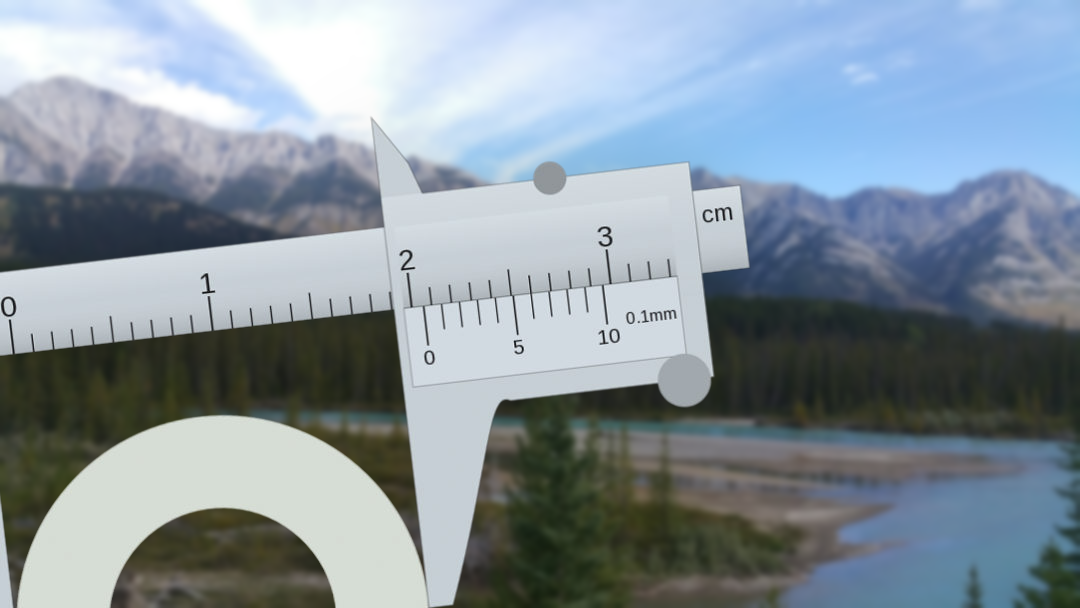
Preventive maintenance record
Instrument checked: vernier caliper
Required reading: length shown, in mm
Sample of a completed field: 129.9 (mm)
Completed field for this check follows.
20.6 (mm)
